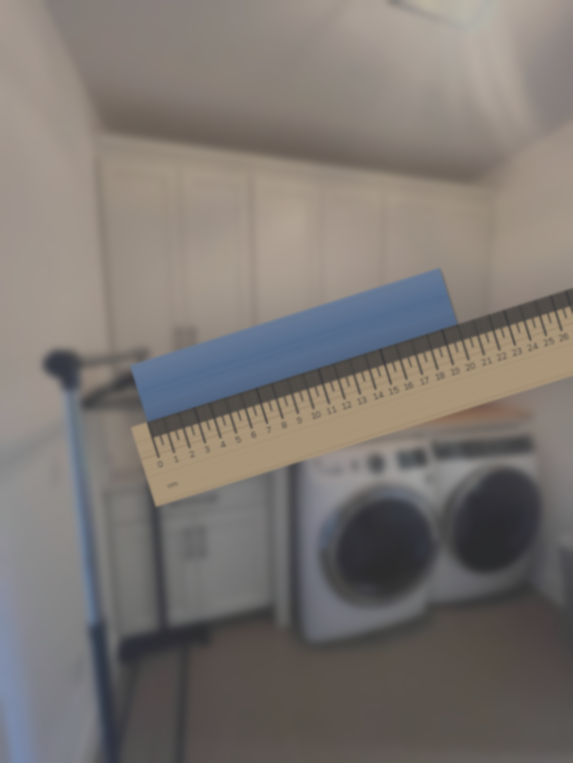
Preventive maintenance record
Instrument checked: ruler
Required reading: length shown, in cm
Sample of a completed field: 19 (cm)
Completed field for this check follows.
20 (cm)
